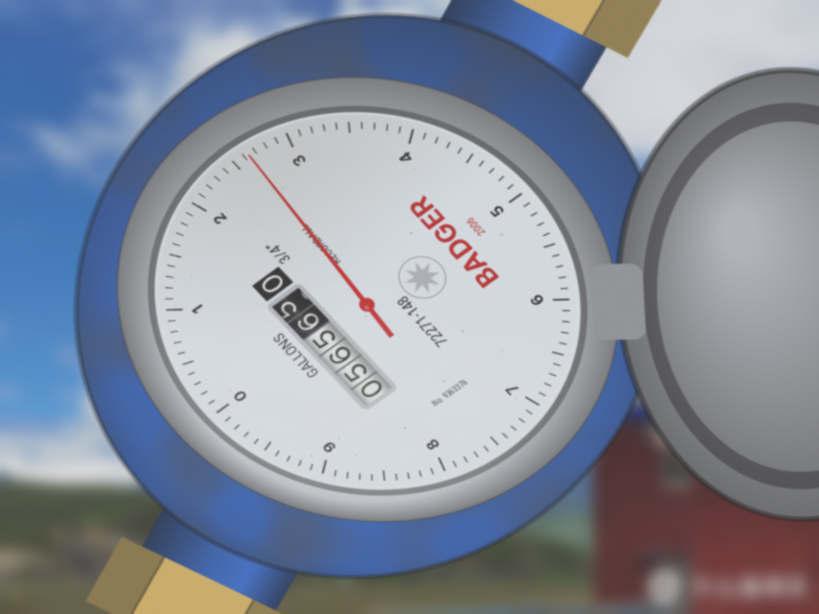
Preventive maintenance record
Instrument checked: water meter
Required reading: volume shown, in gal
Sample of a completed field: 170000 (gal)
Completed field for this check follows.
565652.6 (gal)
